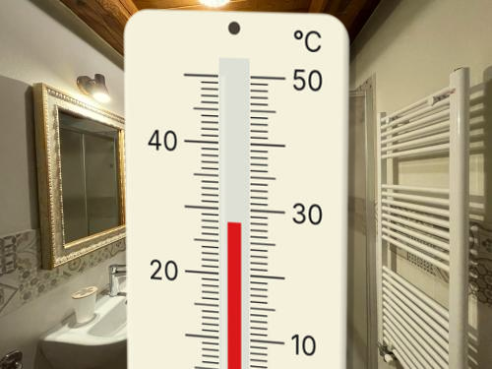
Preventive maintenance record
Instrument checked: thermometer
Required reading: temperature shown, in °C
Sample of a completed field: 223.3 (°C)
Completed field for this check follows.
28 (°C)
